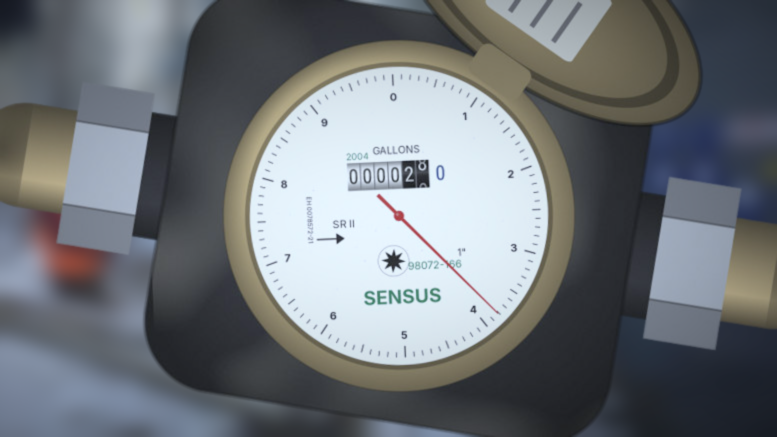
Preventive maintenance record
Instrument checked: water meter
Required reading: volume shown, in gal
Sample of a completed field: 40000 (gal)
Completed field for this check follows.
283.8 (gal)
